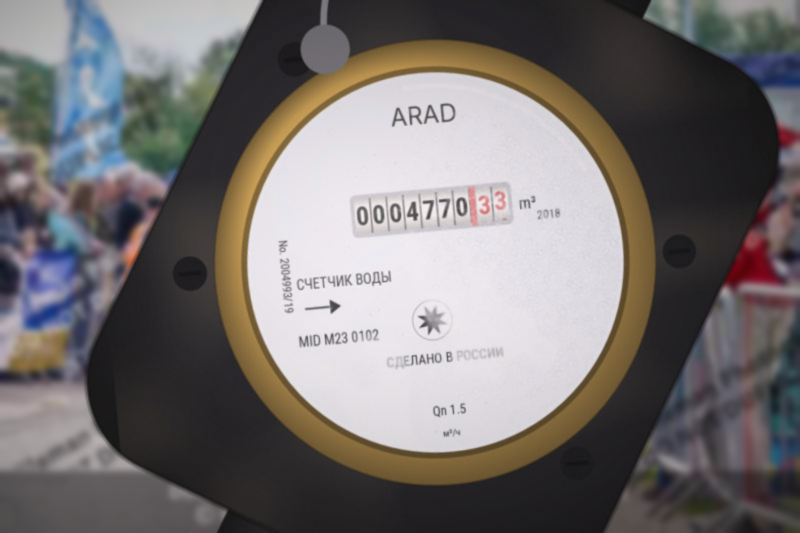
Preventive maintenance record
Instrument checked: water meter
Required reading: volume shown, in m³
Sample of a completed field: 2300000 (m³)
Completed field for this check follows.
4770.33 (m³)
